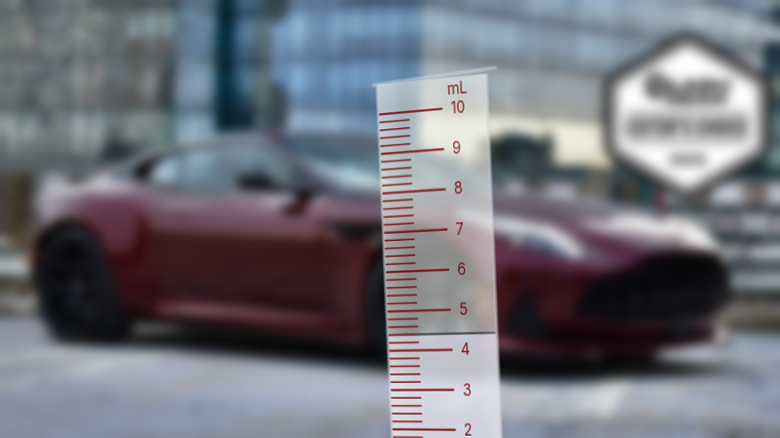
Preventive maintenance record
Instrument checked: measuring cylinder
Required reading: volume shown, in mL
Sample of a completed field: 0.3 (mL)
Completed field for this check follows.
4.4 (mL)
